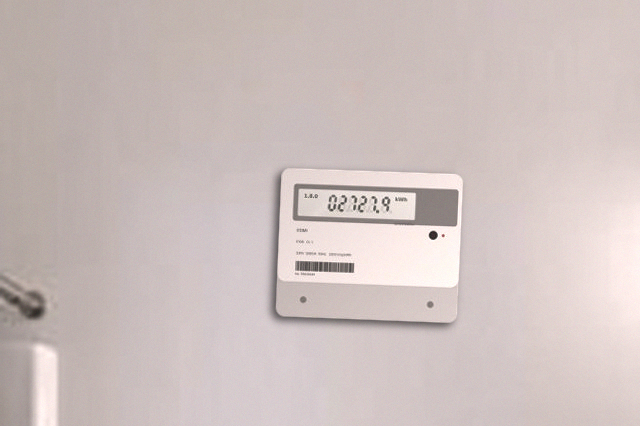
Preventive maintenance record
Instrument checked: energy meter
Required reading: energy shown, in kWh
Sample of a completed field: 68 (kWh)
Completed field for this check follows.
2727.9 (kWh)
